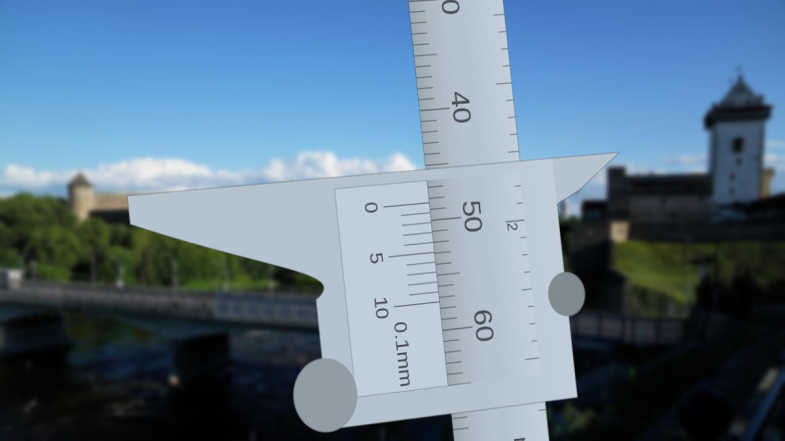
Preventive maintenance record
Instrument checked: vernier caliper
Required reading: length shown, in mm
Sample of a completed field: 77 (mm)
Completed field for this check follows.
48.4 (mm)
